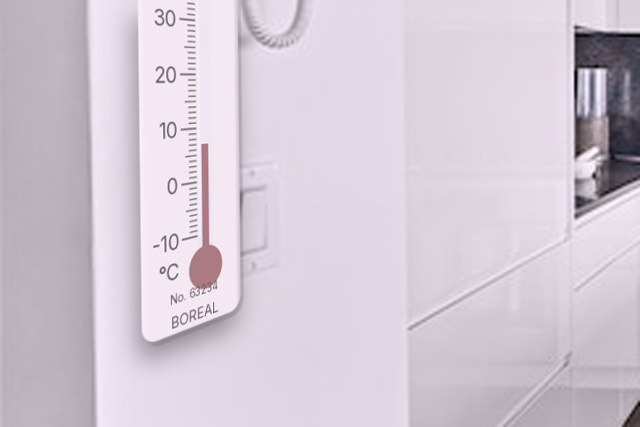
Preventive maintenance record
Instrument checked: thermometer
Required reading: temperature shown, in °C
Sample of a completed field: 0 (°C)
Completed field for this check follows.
7 (°C)
